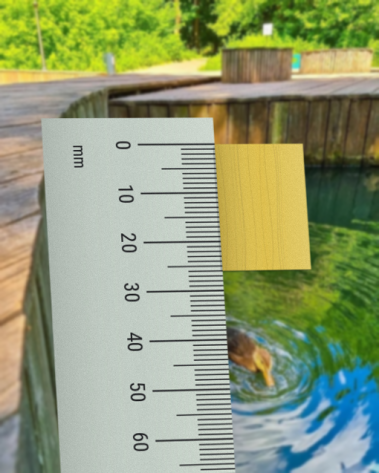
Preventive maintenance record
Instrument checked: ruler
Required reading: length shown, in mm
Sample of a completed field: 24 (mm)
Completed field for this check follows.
26 (mm)
